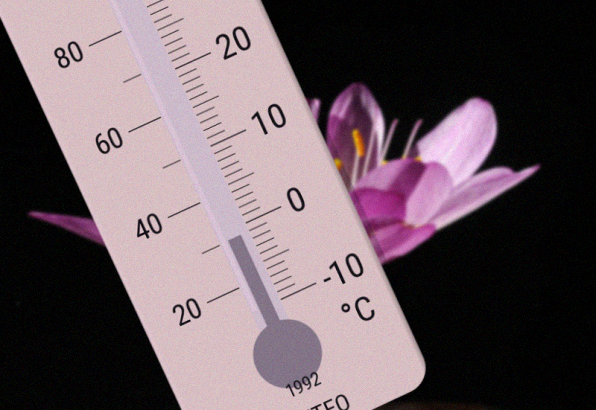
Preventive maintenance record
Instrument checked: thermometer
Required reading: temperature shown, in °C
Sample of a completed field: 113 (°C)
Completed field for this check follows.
-1 (°C)
